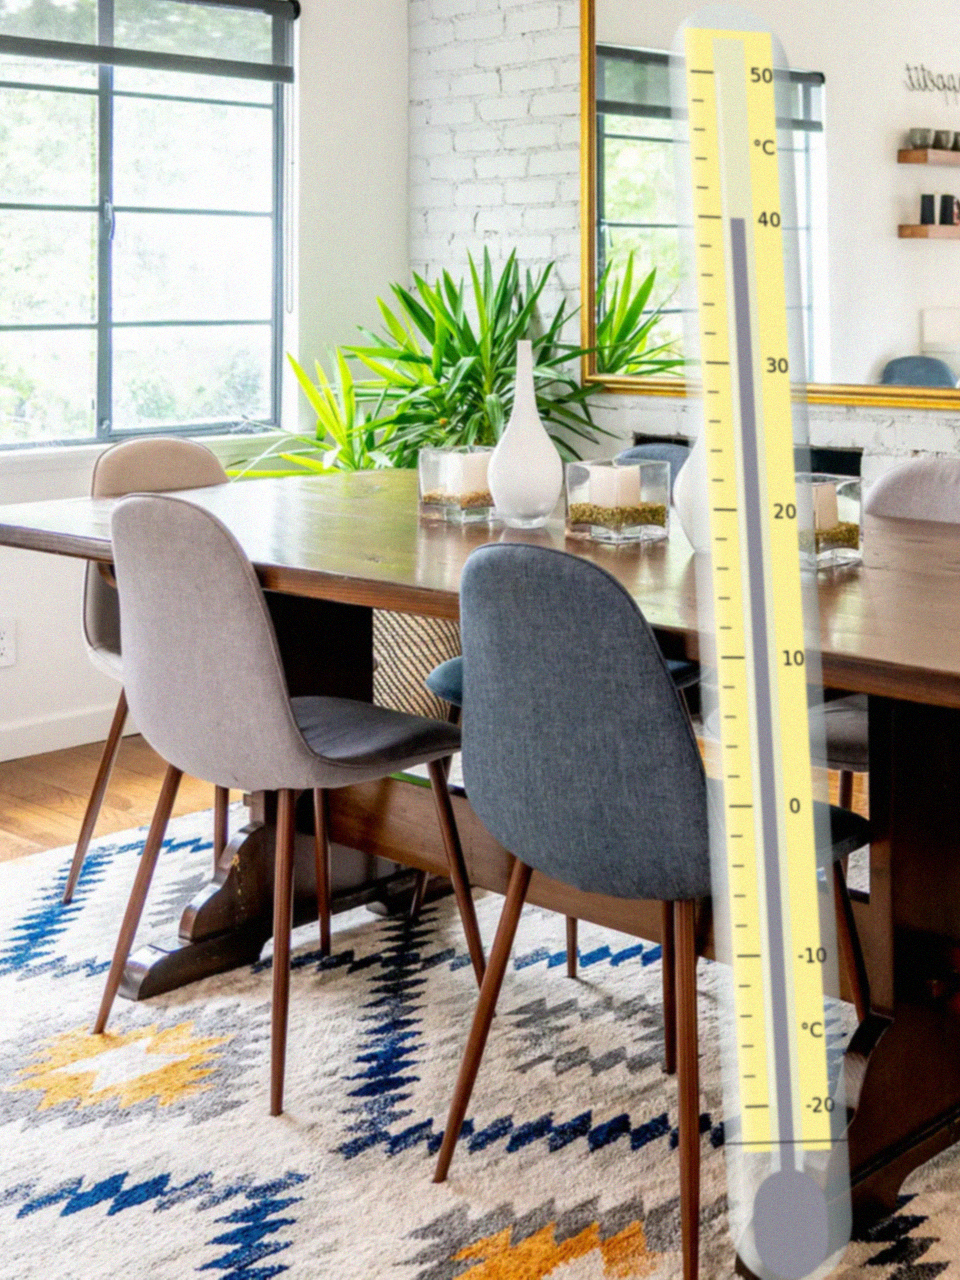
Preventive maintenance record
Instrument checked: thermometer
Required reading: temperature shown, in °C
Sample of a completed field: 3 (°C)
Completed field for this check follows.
40 (°C)
